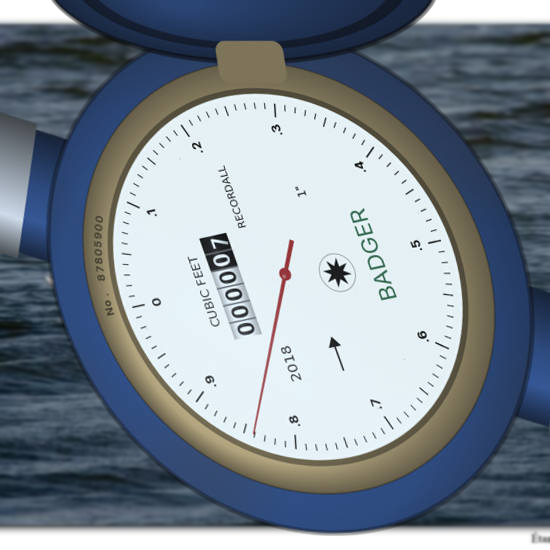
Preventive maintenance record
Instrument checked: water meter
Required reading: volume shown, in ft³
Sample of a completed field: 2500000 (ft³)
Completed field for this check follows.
6.84 (ft³)
